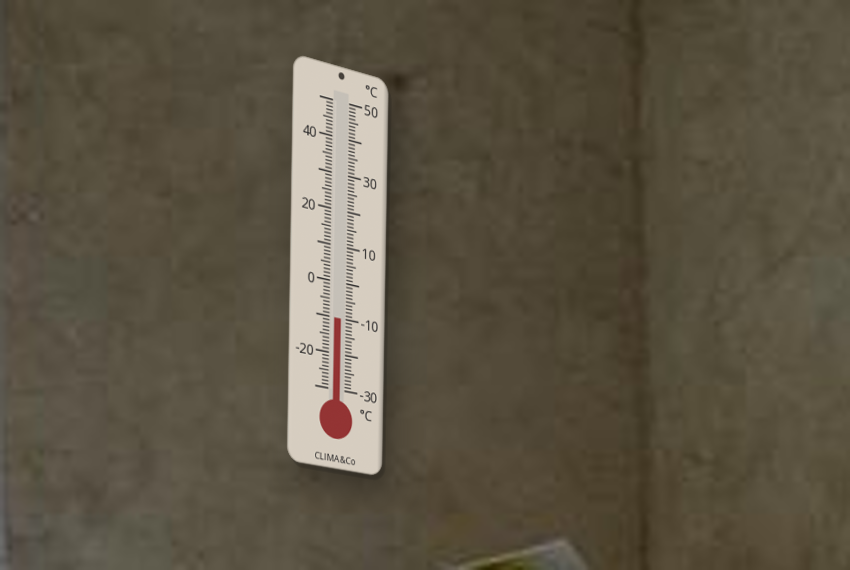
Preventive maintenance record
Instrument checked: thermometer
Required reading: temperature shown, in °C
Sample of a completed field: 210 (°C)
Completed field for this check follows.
-10 (°C)
